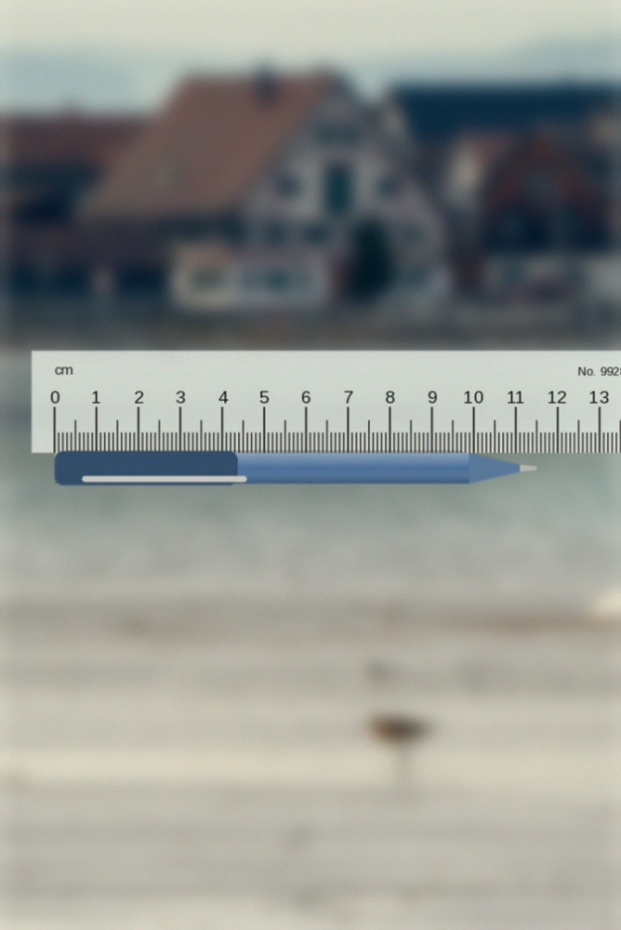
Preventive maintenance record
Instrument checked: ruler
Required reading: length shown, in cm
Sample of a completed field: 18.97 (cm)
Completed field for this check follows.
11.5 (cm)
